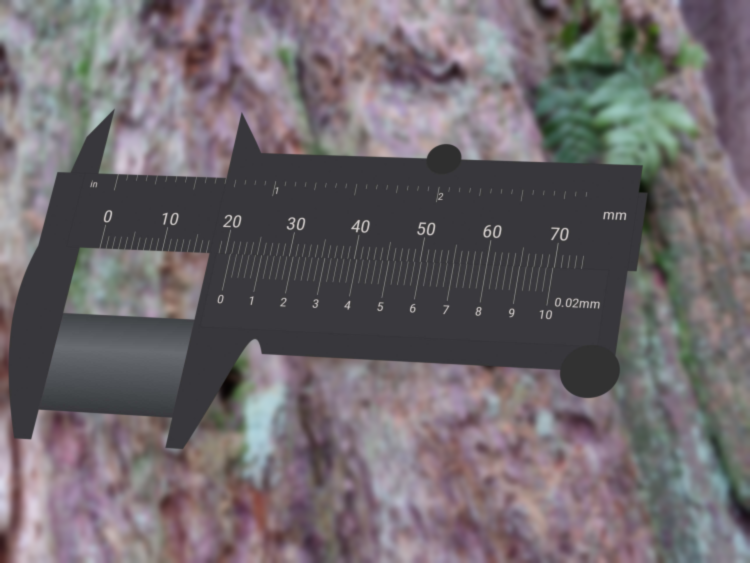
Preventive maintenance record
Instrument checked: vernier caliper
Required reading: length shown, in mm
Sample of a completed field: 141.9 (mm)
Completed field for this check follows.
20.8 (mm)
